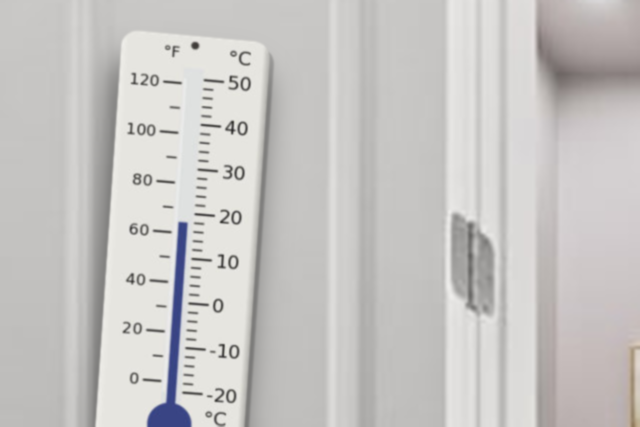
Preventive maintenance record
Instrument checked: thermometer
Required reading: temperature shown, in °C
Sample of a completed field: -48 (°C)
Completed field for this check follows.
18 (°C)
